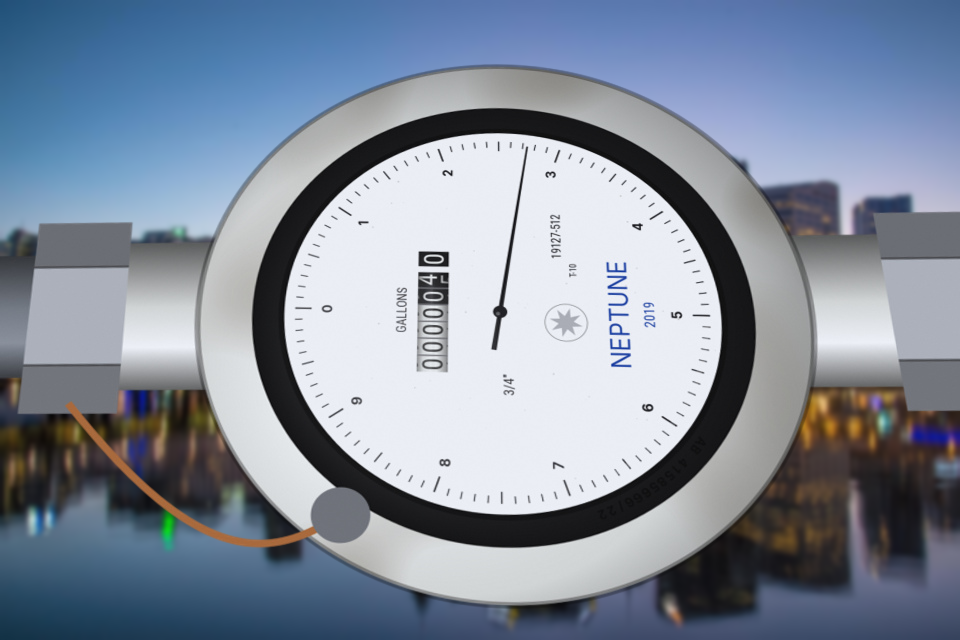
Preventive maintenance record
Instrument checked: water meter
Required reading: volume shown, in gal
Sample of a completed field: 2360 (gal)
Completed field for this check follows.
42.7 (gal)
